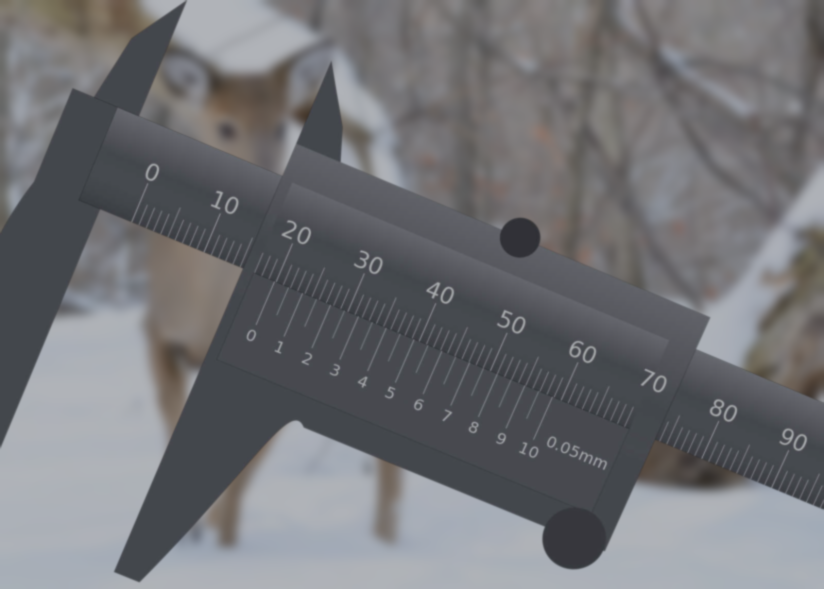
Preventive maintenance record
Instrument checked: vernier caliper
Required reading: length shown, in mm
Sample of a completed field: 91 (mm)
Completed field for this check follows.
19.8 (mm)
